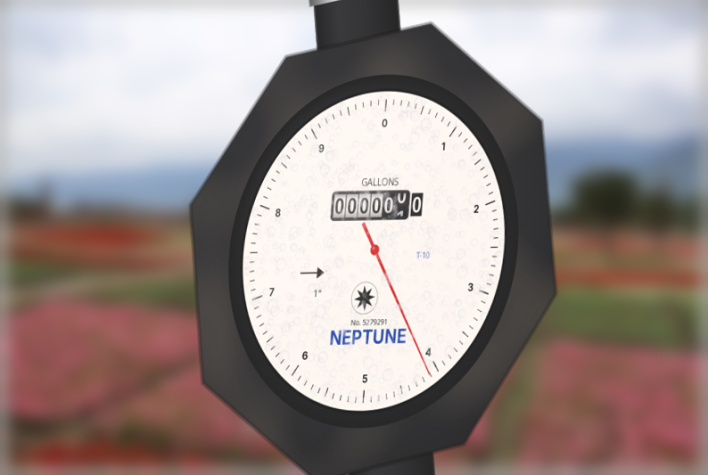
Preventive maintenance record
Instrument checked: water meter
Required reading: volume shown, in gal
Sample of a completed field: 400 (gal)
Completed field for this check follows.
4.1 (gal)
